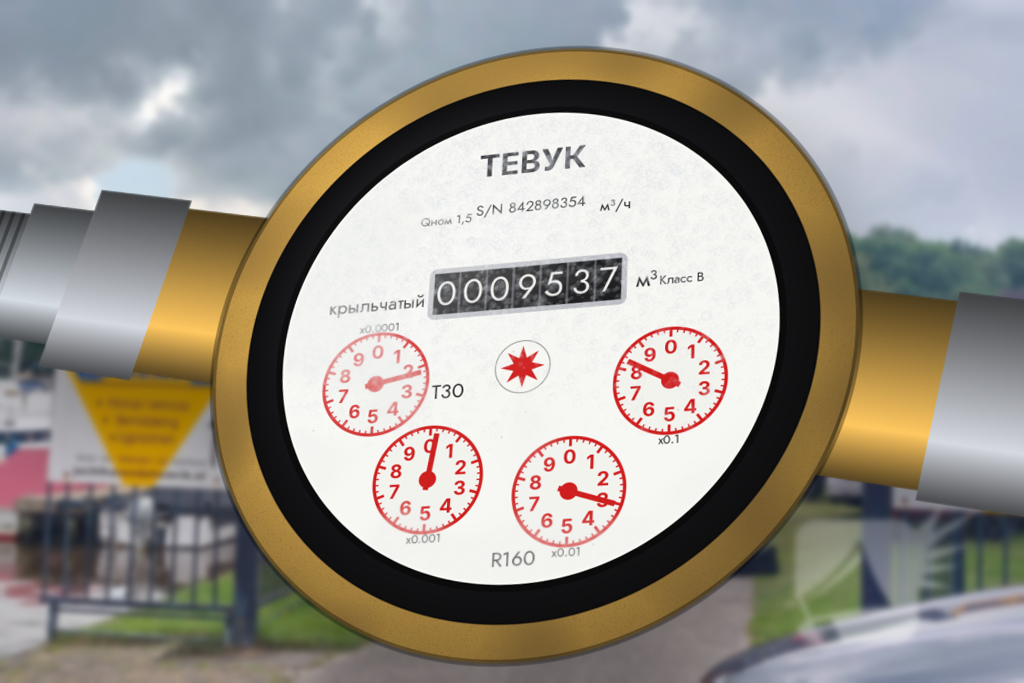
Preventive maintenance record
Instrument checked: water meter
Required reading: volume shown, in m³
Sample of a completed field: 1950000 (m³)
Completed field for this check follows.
9537.8302 (m³)
